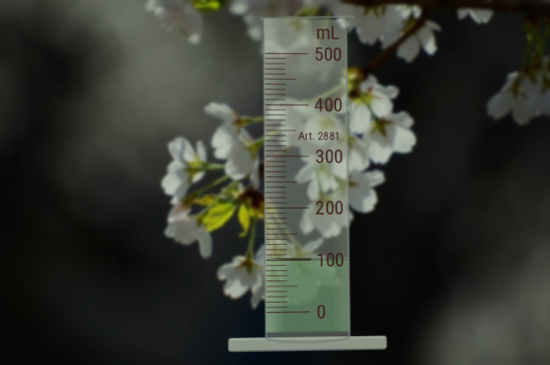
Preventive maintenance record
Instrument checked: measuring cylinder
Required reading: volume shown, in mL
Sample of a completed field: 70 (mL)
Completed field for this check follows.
100 (mL)
